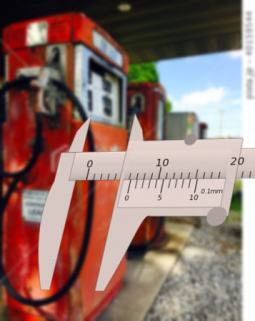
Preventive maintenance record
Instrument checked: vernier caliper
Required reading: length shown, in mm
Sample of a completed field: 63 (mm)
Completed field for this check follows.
6.2 (mm)
